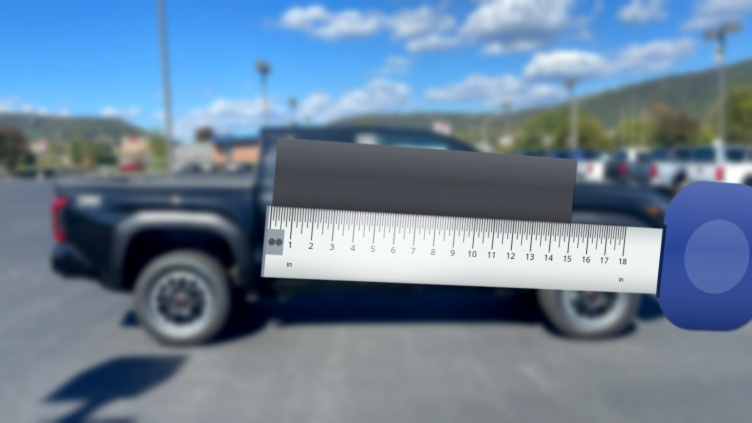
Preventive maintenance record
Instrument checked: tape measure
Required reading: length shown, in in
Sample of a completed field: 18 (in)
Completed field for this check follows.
15 (in)
